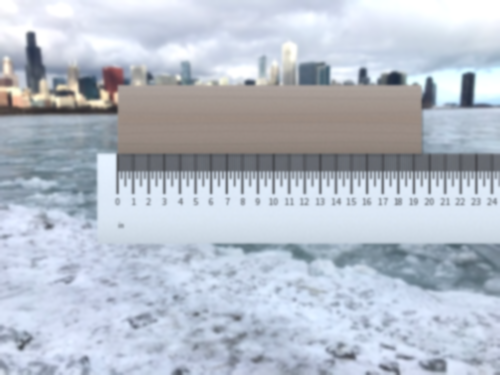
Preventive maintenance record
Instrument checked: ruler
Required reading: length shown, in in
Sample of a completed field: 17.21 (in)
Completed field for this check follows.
19.5 (in)
